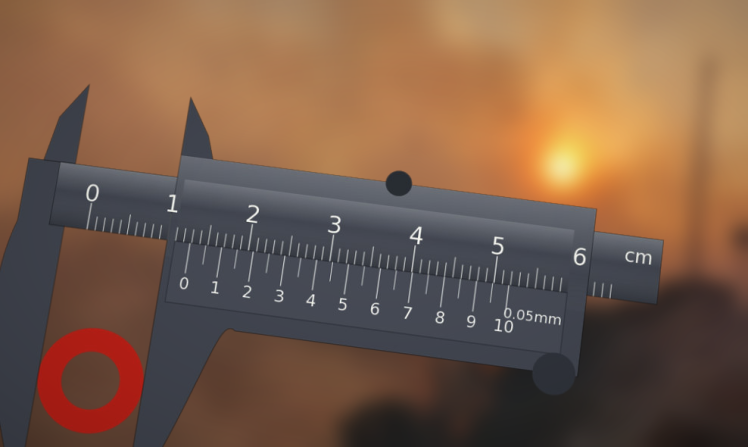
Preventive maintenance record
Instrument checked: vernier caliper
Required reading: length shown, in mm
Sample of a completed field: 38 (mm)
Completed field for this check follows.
12.8 (mm)
